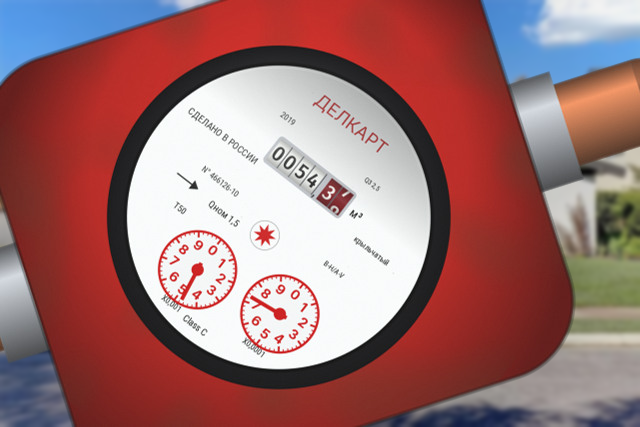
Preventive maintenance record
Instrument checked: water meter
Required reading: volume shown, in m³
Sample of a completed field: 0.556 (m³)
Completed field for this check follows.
54.3747 (m³)
